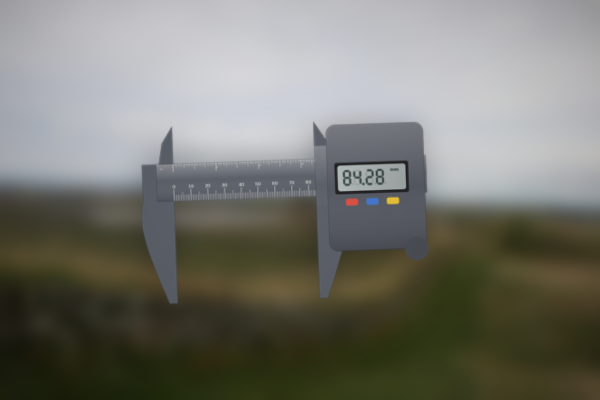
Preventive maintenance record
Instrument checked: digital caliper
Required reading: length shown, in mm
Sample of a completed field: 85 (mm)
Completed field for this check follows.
84.28 (mm)
